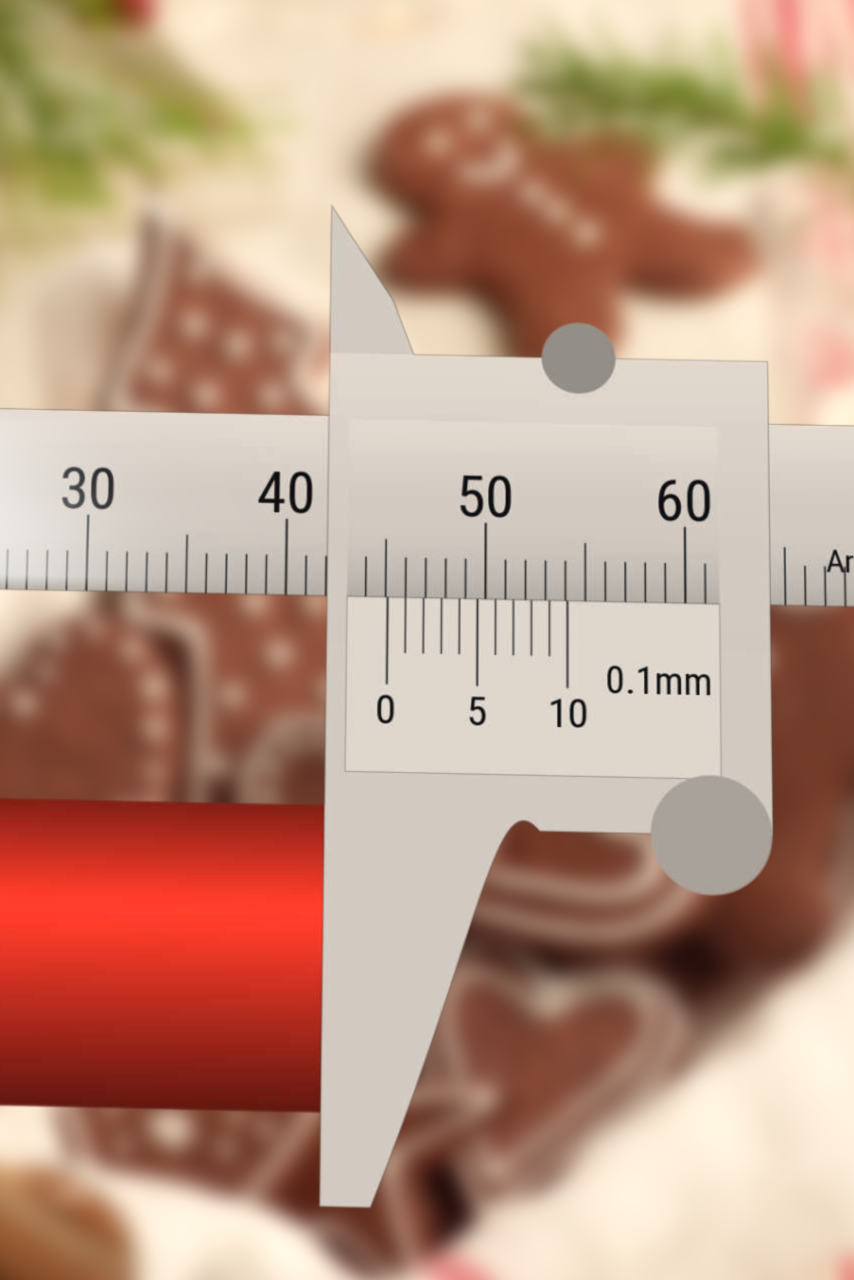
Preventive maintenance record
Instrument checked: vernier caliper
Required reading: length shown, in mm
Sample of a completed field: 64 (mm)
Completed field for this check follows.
45.1 (mm)
